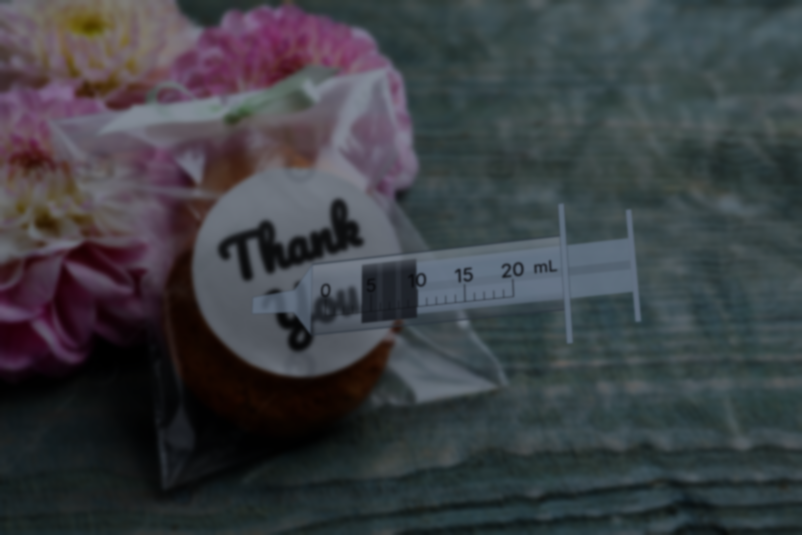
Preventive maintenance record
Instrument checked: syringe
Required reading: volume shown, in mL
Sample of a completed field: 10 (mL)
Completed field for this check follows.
4 (mL)
